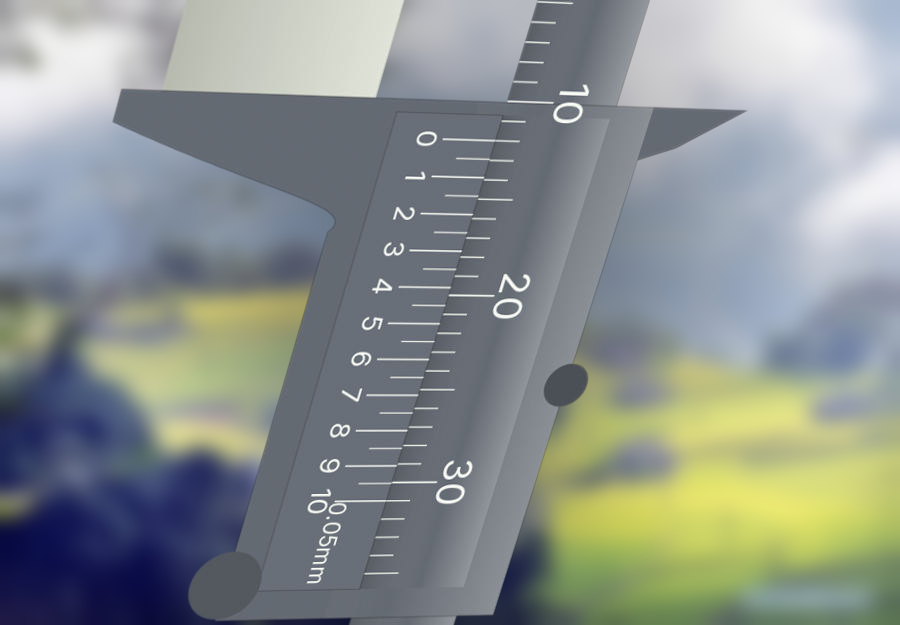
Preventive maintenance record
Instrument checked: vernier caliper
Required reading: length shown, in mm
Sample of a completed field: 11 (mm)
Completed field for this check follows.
12.0 (mm)
